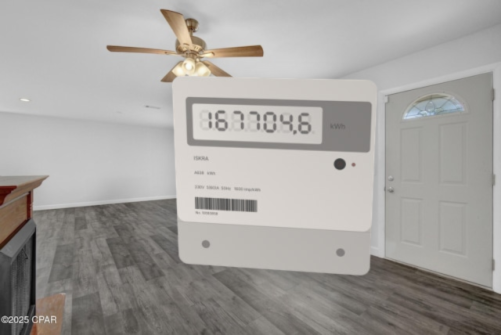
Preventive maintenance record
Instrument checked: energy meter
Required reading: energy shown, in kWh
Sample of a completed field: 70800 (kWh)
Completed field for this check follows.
167704.6 (kWh)
